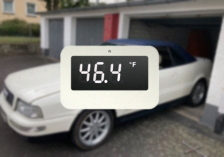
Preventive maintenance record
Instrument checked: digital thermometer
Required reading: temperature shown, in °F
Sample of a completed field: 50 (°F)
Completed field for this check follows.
46.4 (°F)
